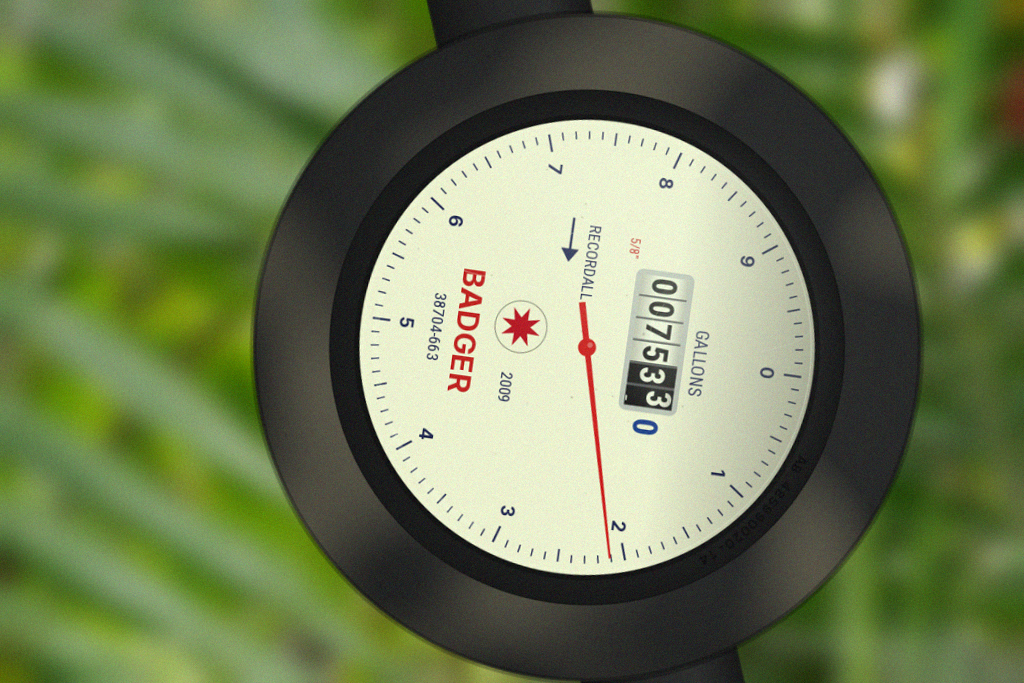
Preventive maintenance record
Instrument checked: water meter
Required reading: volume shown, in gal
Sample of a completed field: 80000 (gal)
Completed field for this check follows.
75332.1 (gal)
